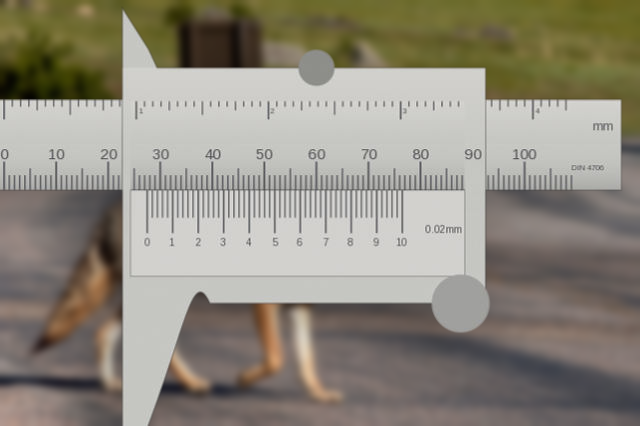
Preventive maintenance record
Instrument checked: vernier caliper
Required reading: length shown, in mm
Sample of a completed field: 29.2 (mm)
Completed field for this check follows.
27.5 (mm)
